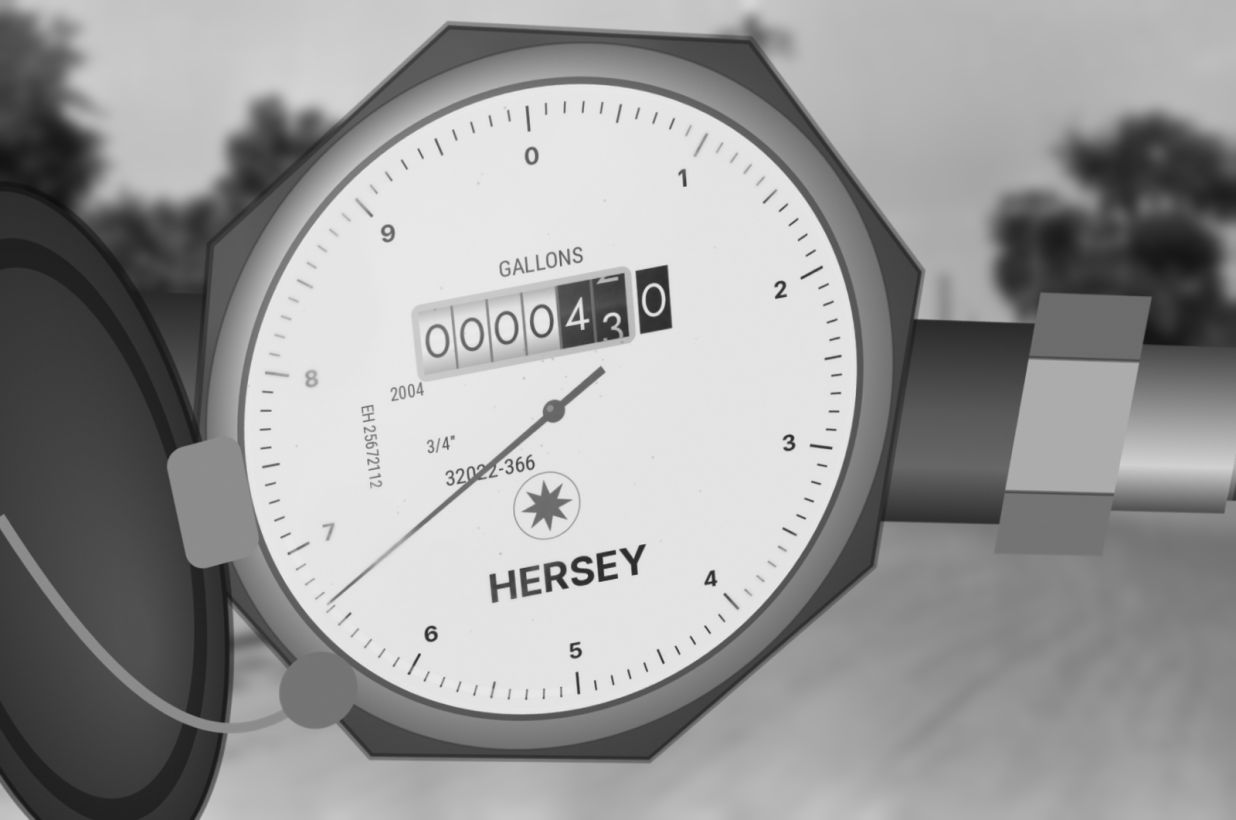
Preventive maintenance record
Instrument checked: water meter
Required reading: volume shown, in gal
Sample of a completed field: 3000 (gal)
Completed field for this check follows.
426.6 (gal)
